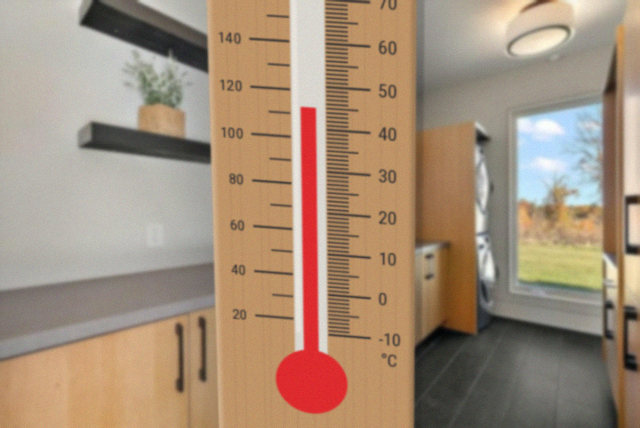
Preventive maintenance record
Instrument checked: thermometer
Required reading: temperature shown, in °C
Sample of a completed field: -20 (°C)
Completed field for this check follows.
45 (°C)
